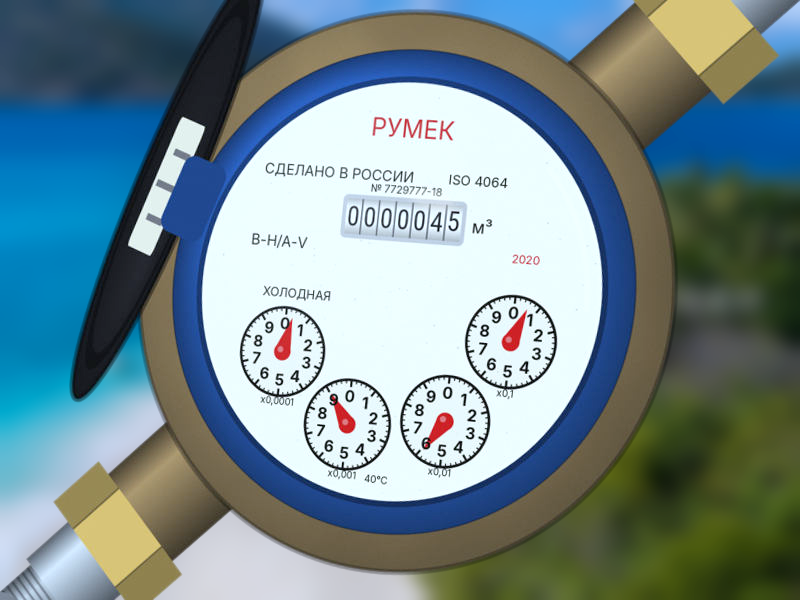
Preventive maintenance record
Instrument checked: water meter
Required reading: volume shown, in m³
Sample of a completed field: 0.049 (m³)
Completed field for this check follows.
45.0590 (m³)
